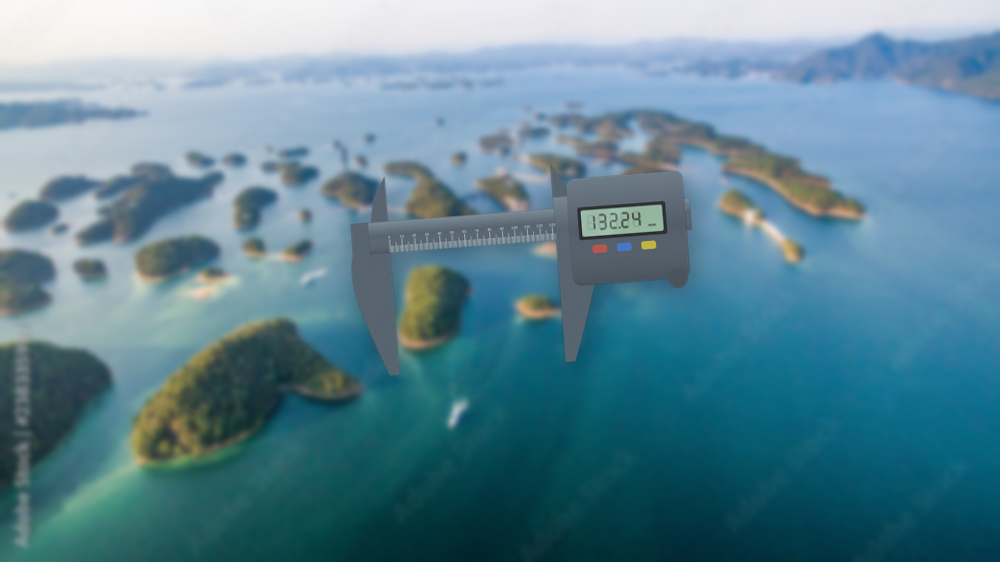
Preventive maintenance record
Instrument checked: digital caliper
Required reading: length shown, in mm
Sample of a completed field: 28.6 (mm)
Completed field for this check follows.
132.24 (mm)
